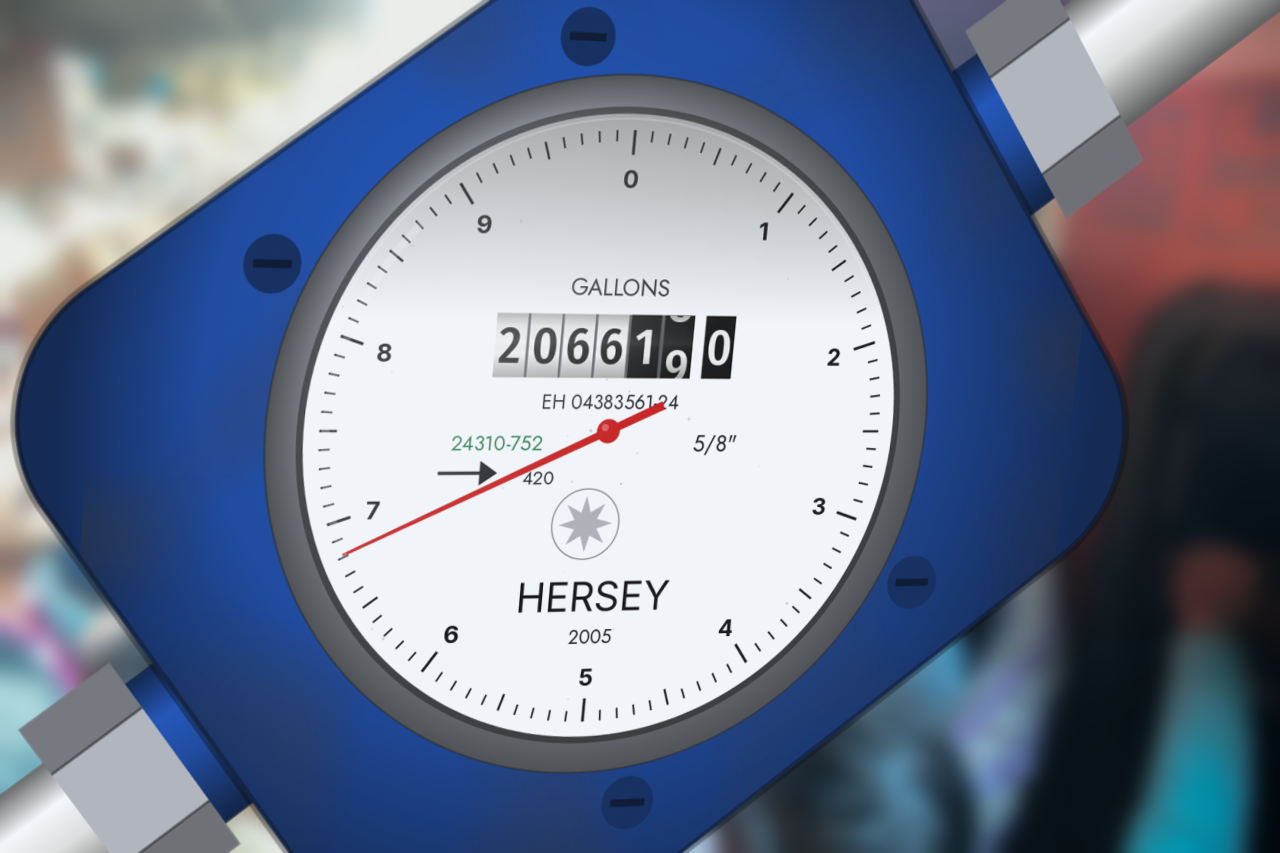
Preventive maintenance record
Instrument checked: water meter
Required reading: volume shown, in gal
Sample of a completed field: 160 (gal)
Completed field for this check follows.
2066186.8 (gal)
